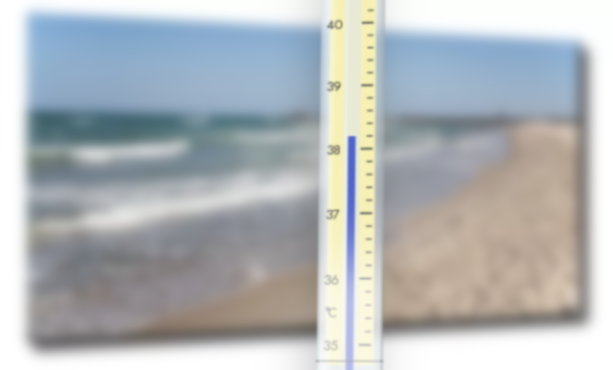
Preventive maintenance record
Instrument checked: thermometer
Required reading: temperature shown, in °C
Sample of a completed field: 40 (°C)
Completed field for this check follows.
38.2 (°C)
